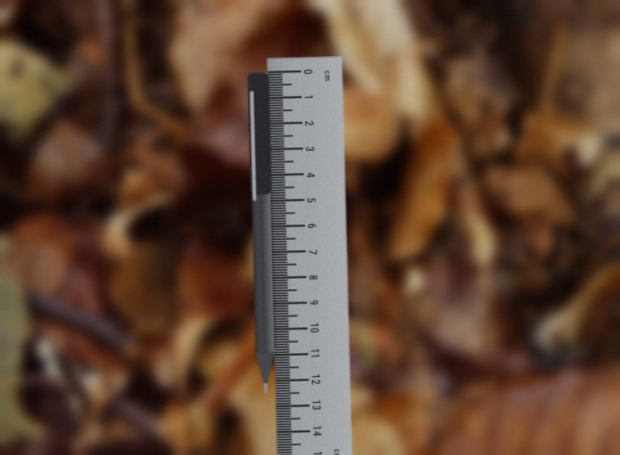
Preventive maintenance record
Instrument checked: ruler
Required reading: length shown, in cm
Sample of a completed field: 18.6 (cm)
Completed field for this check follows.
12.5 (cm)
